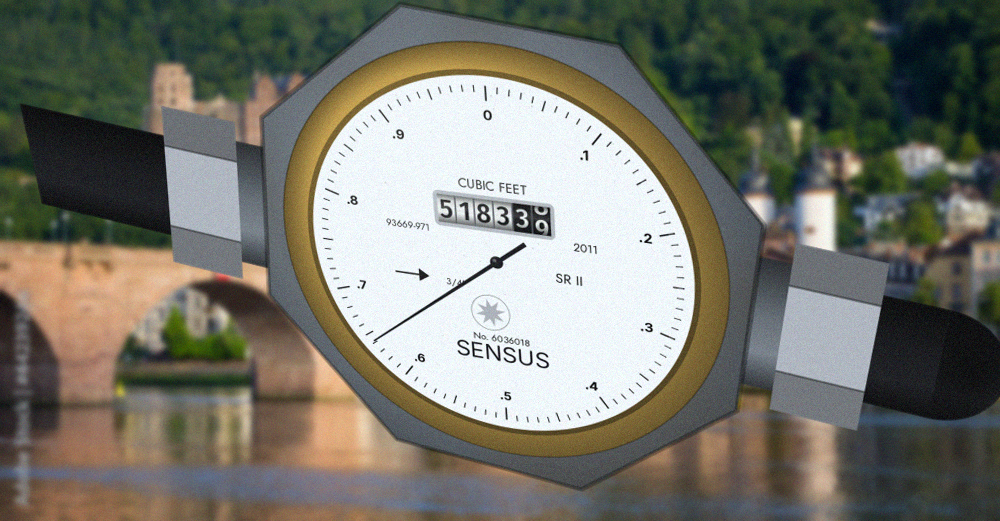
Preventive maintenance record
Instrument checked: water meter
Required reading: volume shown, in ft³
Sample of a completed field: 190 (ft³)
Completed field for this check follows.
518338.64 (ft³)
